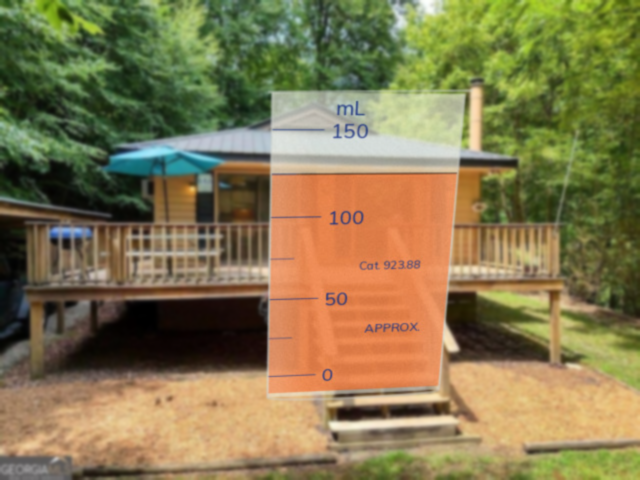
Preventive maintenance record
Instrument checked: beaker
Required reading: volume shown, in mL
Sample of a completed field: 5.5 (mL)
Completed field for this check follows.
125 (mL)
